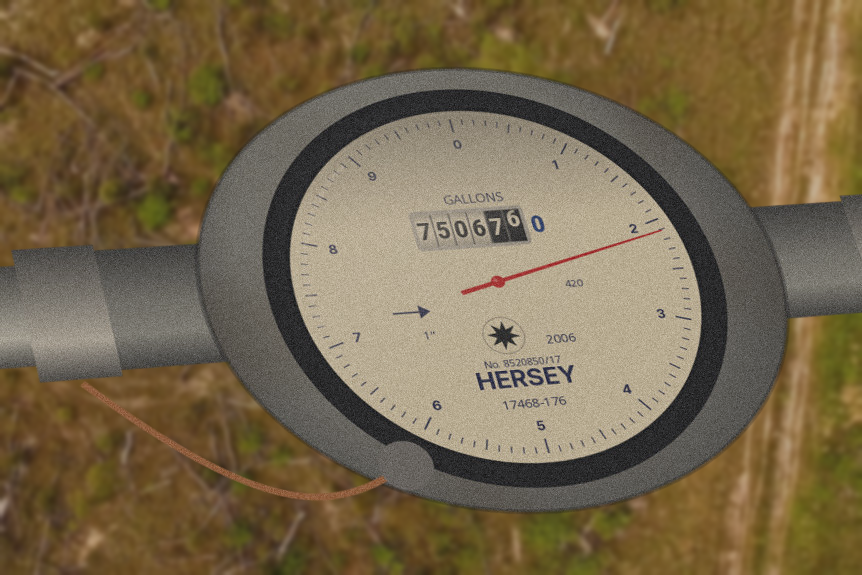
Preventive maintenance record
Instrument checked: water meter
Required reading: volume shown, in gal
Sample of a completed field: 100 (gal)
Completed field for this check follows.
7506762.1 (gal)
